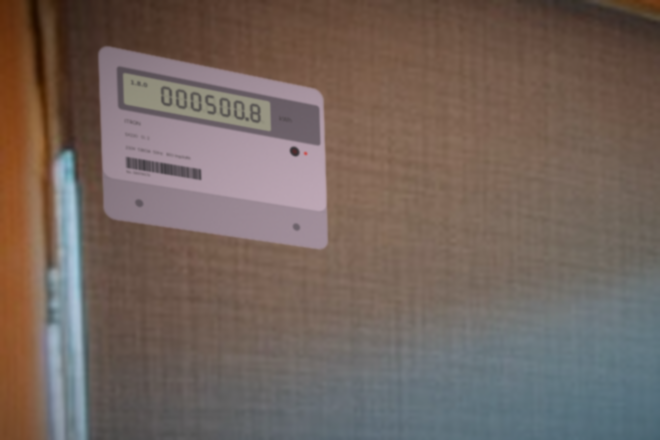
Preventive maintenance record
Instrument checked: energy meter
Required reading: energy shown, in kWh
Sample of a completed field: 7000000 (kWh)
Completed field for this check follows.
500.8 (kWh)
